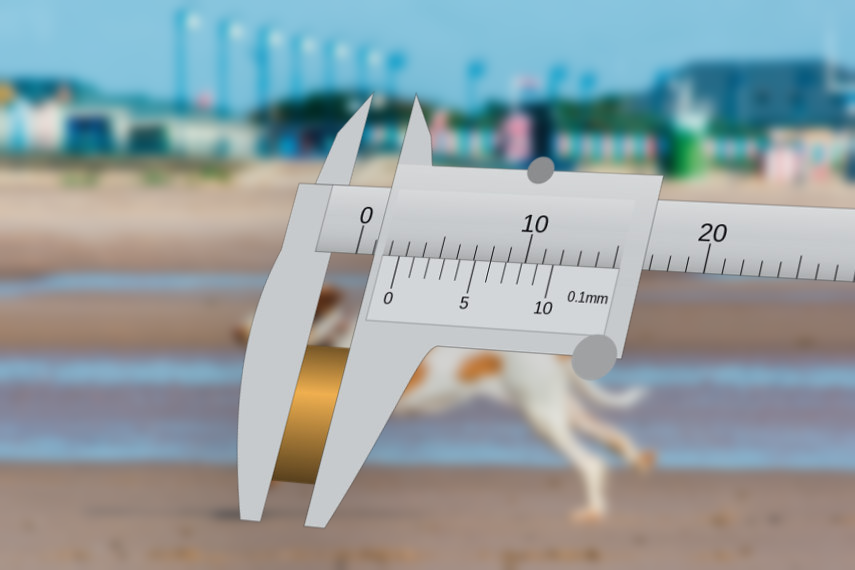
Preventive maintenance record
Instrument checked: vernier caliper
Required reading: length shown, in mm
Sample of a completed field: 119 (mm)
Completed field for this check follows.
2.6 (mm)
